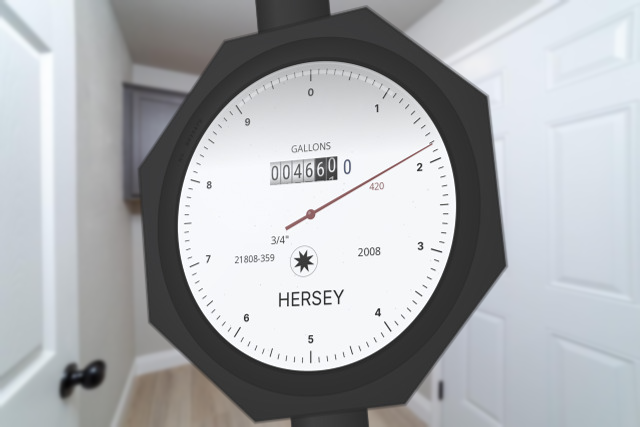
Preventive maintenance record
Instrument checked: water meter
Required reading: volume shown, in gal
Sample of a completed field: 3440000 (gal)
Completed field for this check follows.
46601.8 (gal)
